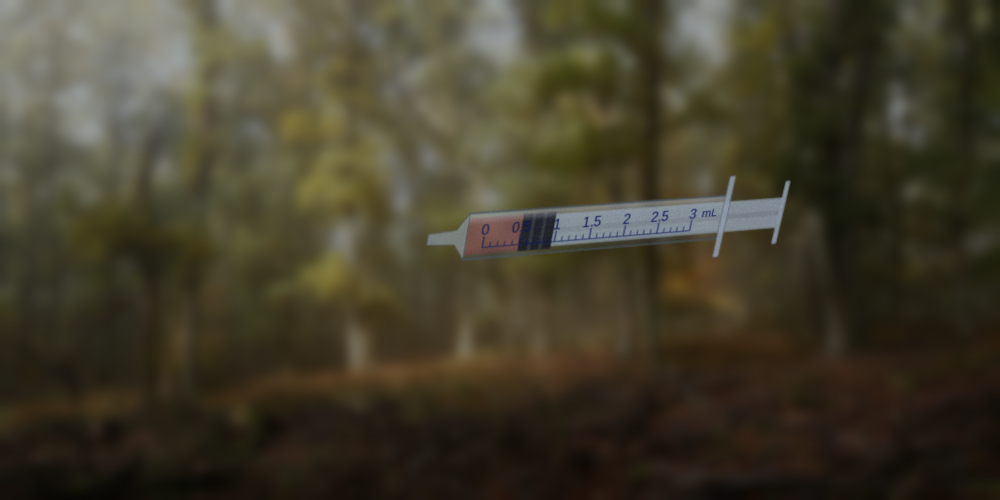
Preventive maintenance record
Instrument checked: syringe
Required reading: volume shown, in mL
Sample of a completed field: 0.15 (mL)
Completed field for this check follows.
0.5 (mL)
